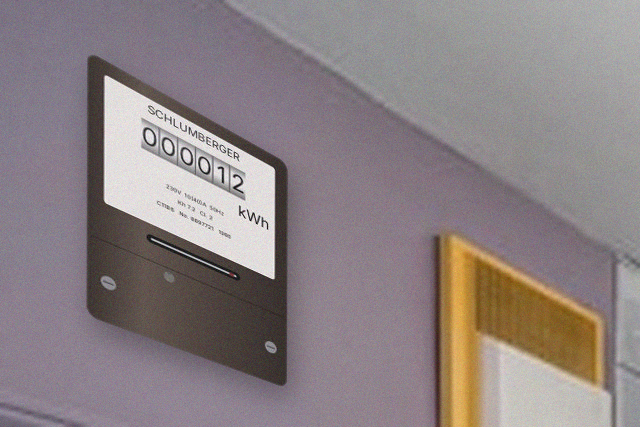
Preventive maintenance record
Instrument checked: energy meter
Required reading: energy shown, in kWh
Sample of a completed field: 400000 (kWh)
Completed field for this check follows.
12 (kWh)
